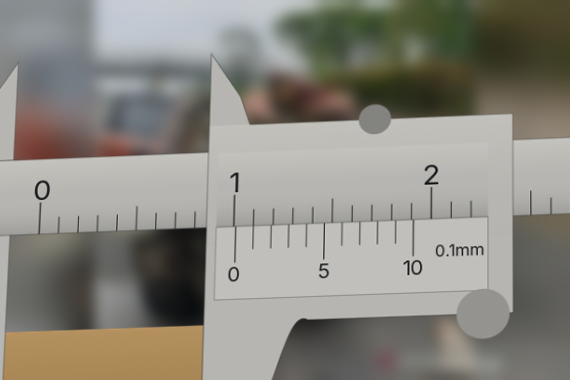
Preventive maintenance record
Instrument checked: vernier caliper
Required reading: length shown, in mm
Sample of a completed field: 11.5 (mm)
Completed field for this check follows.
10.1 (mm)
